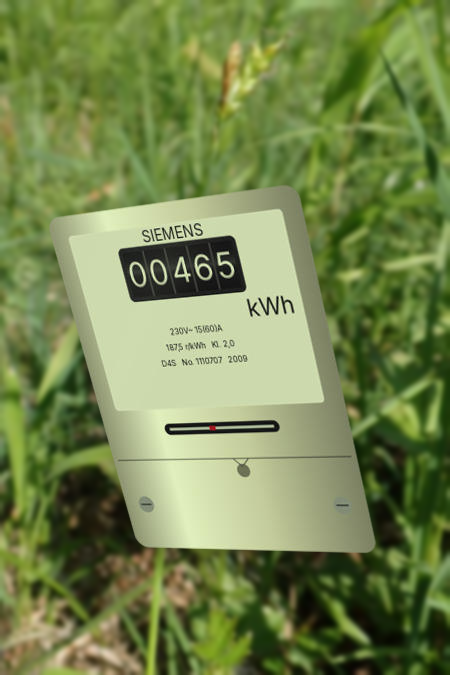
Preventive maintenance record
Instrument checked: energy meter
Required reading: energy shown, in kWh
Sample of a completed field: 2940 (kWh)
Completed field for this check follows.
465 (kWh)
